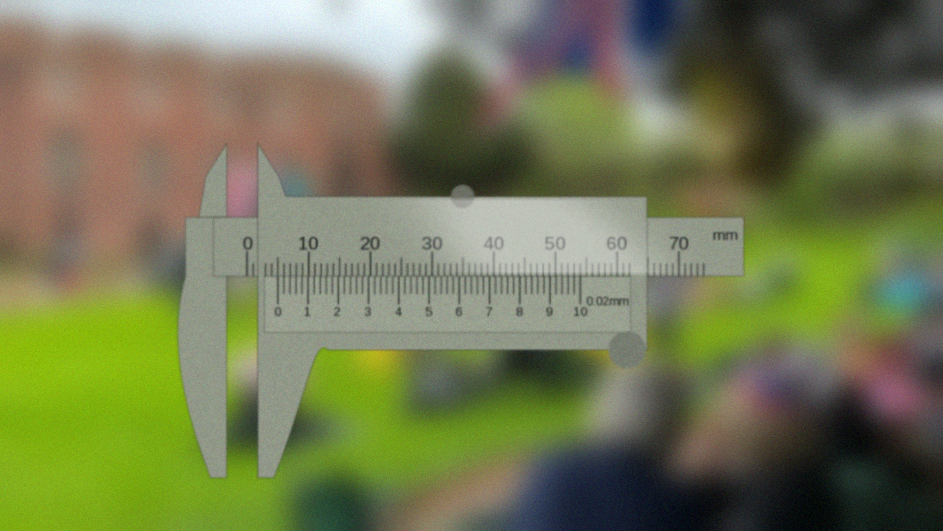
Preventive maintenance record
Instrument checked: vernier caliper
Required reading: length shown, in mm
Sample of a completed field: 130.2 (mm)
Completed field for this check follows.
5.0 (mm)
